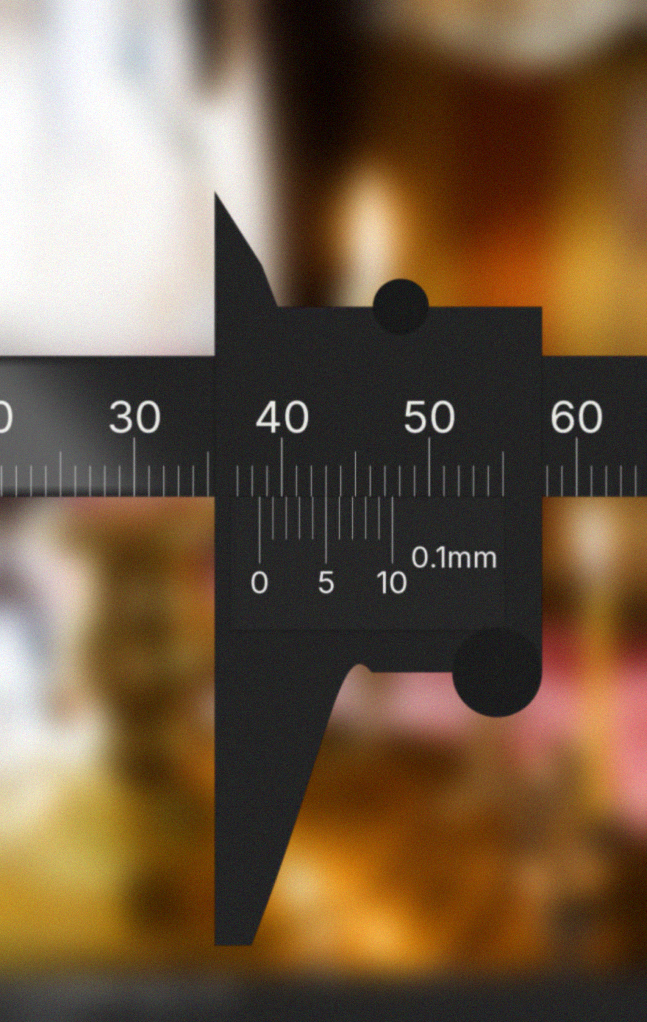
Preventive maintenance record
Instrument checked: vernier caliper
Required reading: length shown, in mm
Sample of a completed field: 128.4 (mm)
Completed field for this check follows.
38.5 (mm)
